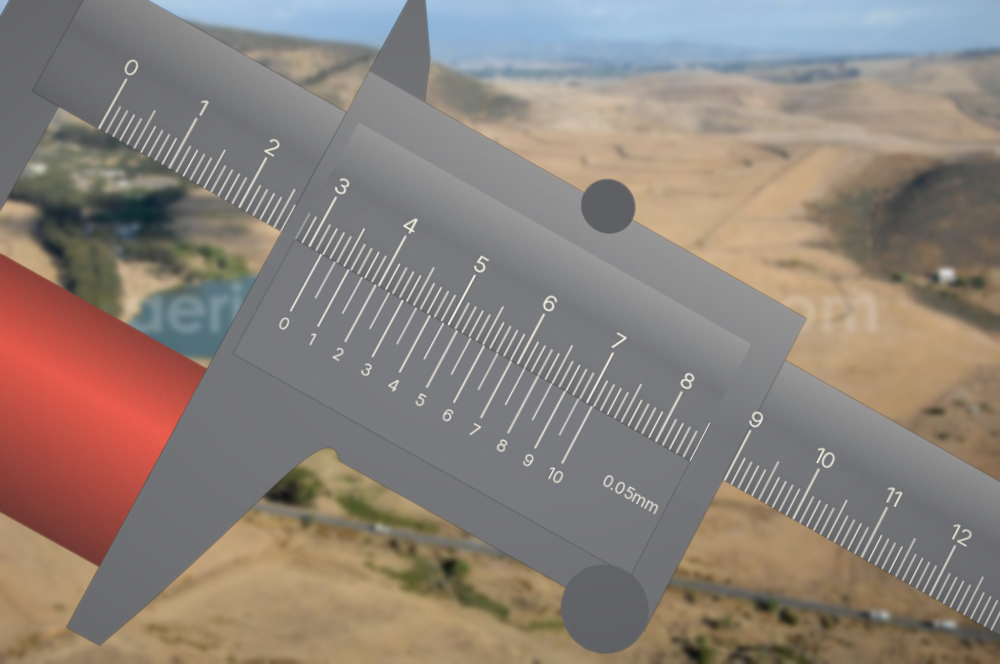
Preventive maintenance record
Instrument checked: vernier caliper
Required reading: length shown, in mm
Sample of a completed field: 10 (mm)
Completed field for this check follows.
31.8 (mm)
